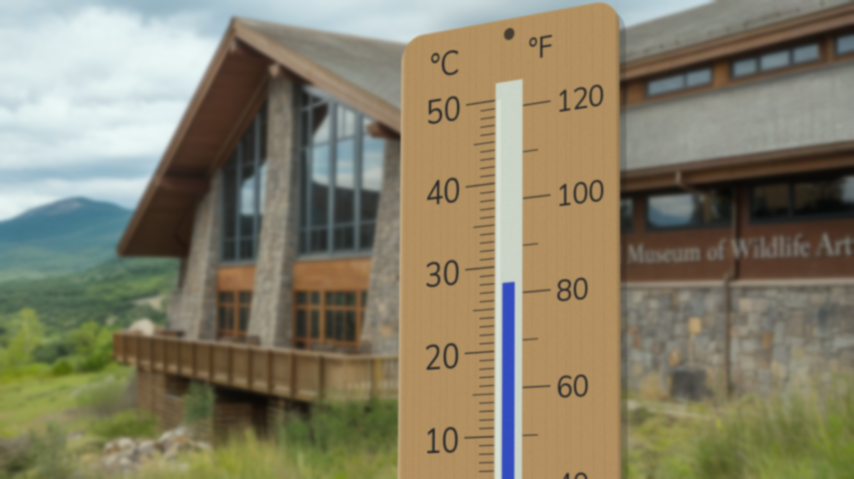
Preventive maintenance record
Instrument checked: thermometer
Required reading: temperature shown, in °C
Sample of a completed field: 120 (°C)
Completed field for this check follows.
28 (°C)
